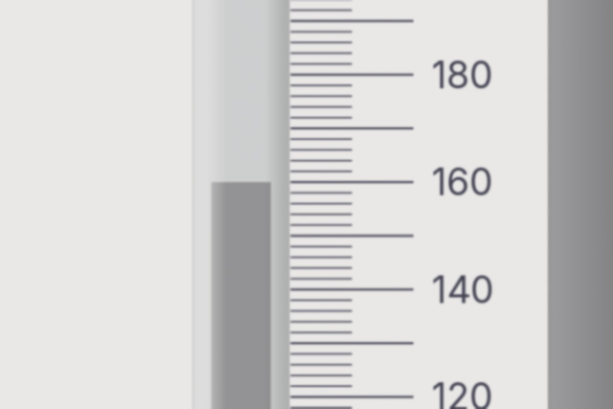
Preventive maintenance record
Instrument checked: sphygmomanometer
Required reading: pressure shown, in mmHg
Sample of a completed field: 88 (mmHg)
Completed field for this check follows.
160 (mmHg)
